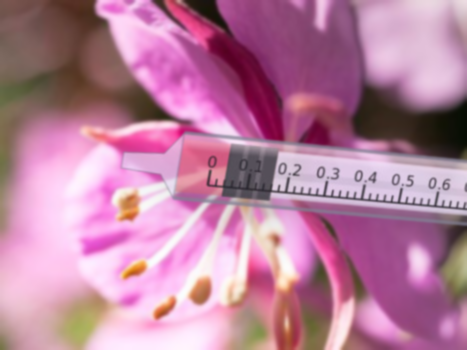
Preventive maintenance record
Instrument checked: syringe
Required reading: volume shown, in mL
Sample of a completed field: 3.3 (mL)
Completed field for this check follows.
0.04 (mL)
